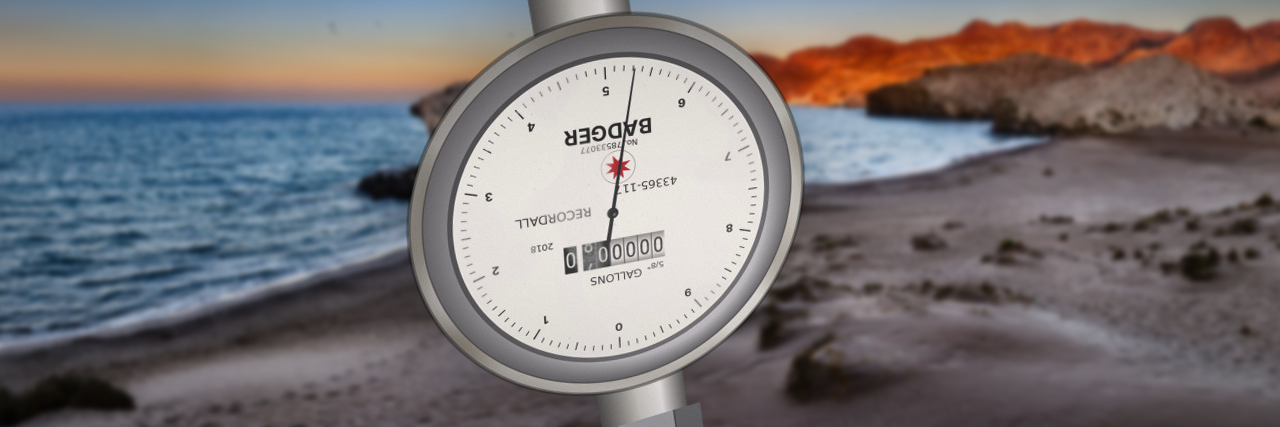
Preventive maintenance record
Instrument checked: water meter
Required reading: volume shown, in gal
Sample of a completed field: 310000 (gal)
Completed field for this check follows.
75.3 (gal)
